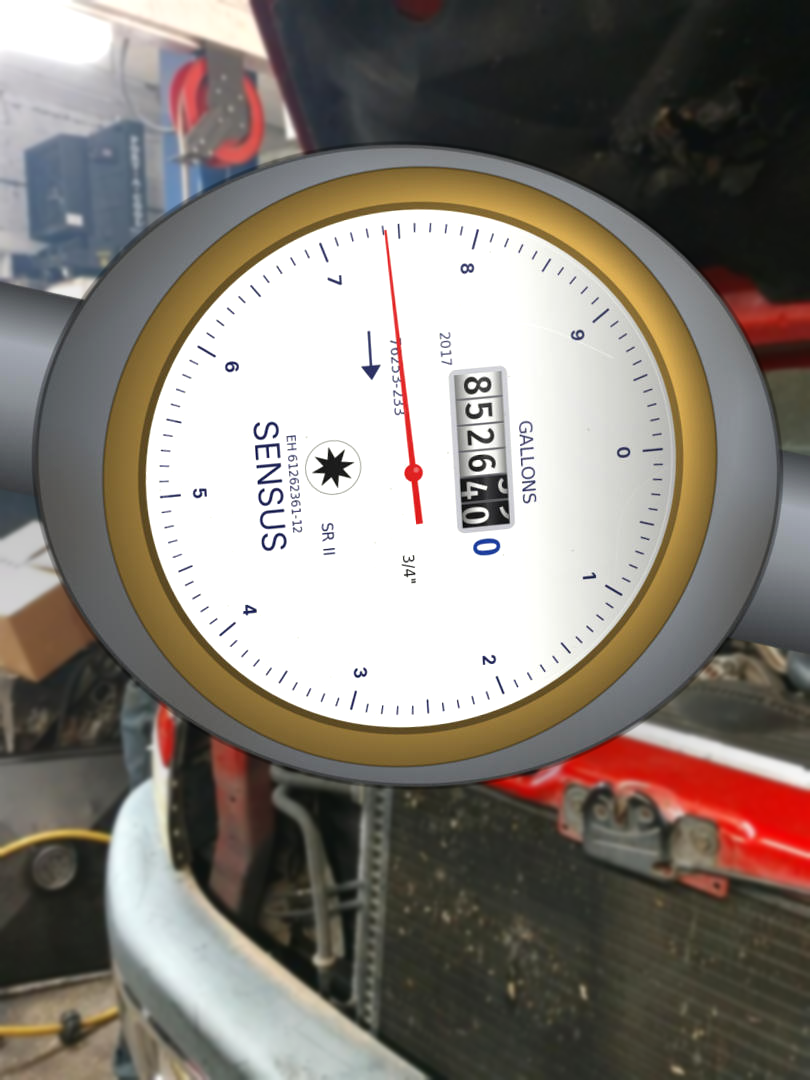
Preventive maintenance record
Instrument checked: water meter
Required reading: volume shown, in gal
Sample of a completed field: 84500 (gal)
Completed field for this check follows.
8526397.4 (gal)
